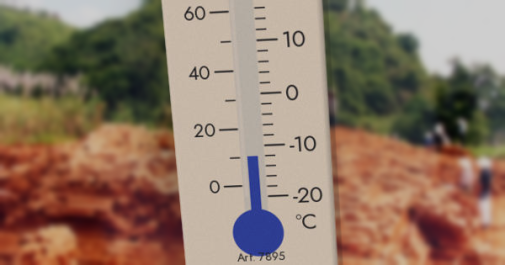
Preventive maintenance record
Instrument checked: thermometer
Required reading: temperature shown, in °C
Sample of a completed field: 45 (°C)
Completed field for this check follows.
-12 (°C)
